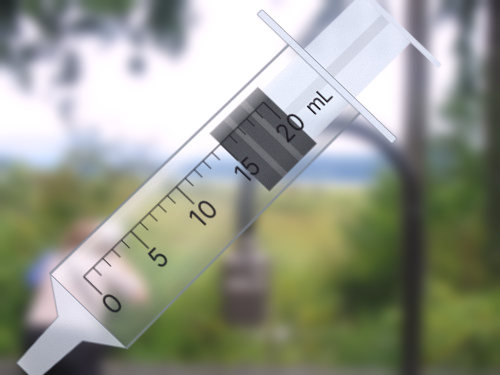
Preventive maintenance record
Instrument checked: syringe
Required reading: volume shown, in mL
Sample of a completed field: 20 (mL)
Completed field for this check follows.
15 (mL)
